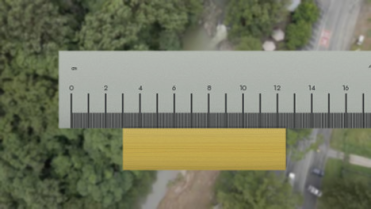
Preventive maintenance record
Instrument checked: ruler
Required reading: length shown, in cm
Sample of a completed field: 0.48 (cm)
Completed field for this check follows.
9.5 (cm)
